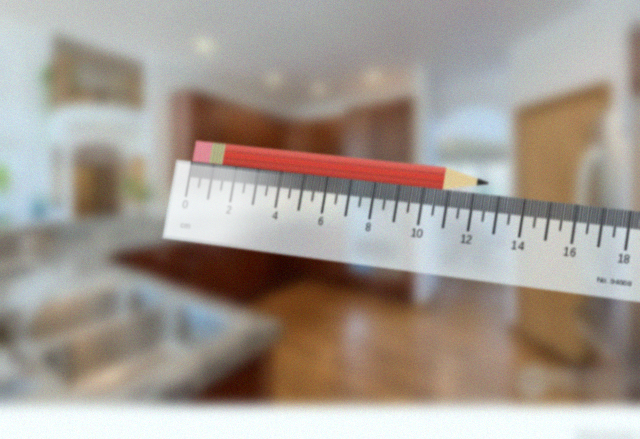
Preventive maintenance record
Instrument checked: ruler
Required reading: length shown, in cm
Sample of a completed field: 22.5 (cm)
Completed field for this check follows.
12.5 (cm)
